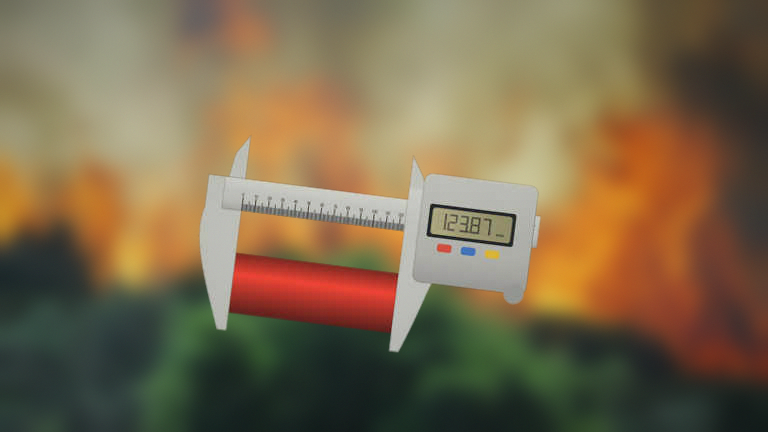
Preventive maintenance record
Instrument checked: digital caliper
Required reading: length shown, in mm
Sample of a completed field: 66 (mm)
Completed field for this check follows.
123.87 (mm)
